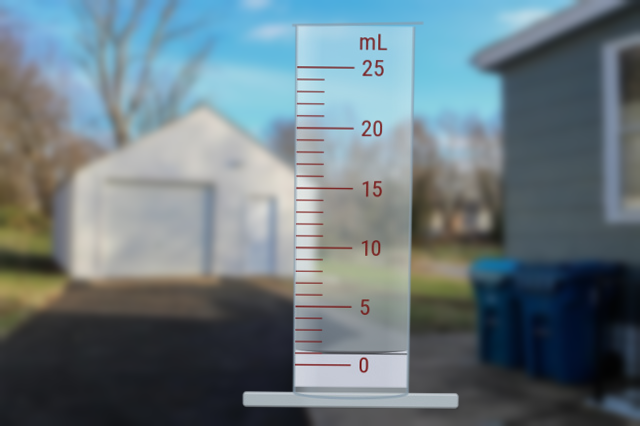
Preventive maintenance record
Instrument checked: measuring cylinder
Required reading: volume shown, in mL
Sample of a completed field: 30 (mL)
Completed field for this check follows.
1 (mL)
